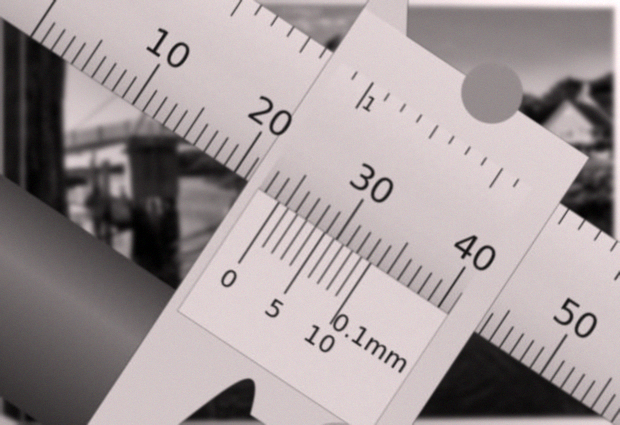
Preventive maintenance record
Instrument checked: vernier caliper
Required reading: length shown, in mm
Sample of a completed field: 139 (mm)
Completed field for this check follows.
24.4 (mm)
